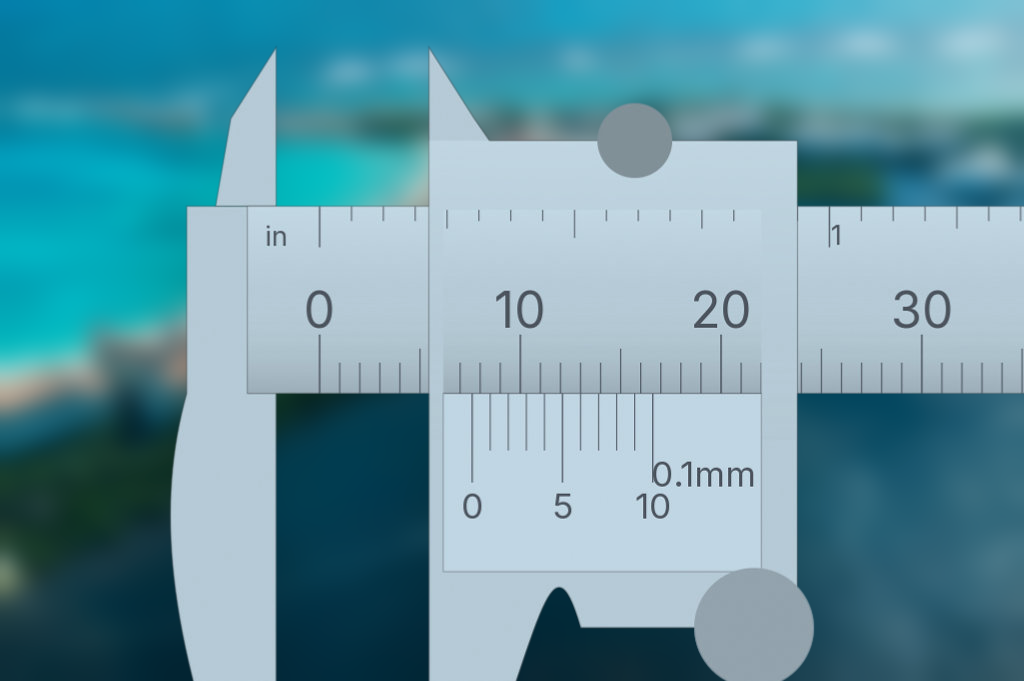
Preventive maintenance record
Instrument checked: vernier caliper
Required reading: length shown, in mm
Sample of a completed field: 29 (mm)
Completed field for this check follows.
7.6 (mm)
